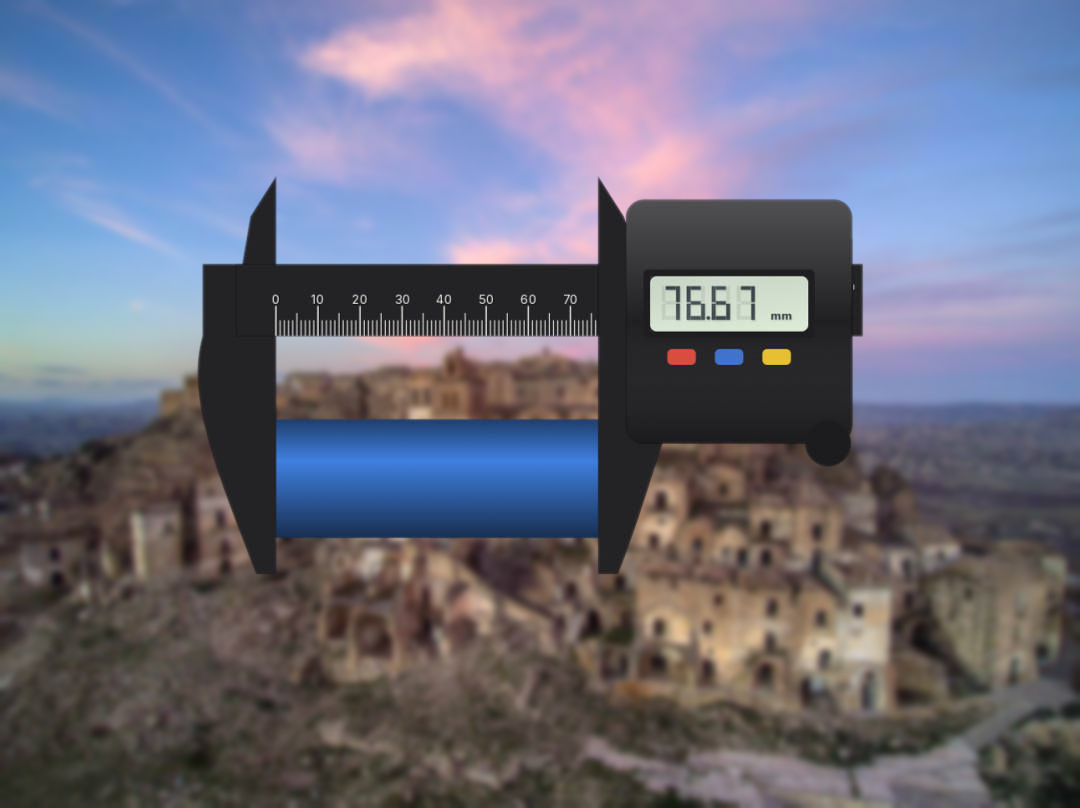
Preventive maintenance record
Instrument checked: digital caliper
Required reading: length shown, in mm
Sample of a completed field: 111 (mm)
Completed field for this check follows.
76.67 (mm)
